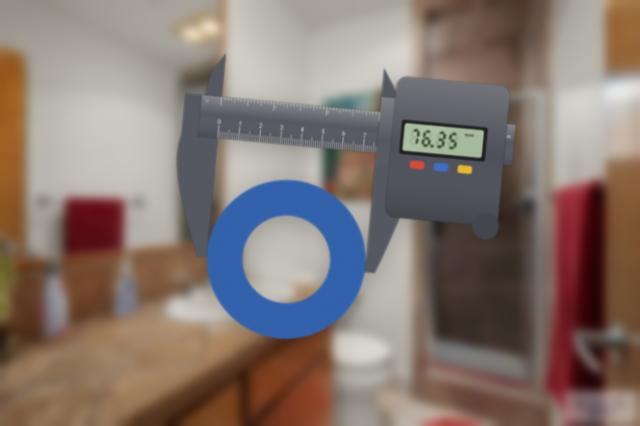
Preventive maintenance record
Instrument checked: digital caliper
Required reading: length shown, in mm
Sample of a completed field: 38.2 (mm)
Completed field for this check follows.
76.35 (mm)
